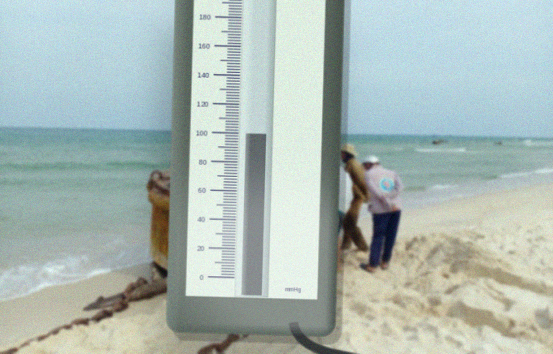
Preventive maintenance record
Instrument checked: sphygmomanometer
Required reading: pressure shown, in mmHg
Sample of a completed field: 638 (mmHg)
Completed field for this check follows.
100 (mmHg)
